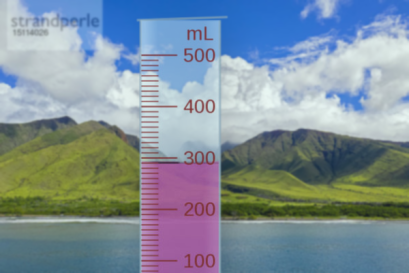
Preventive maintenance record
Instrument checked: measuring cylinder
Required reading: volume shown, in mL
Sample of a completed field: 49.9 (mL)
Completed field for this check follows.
290 (mL)
